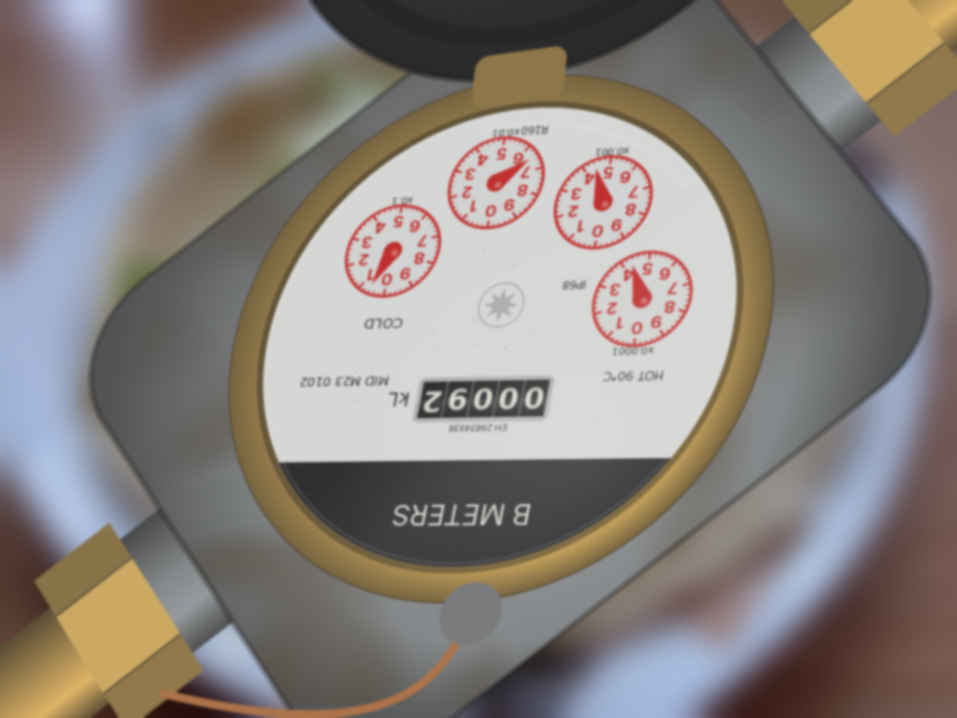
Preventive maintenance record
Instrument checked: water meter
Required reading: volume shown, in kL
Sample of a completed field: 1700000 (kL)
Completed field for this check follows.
92.0644 (kL)
